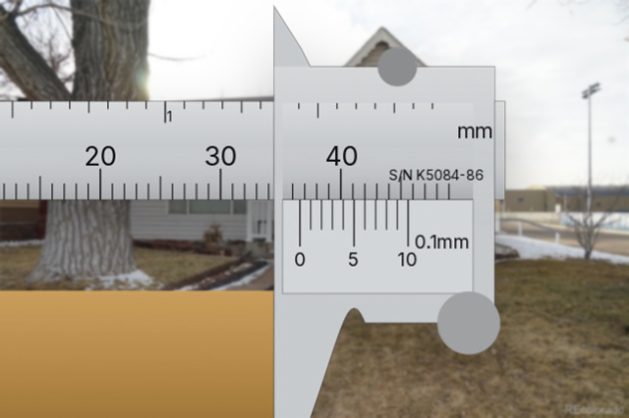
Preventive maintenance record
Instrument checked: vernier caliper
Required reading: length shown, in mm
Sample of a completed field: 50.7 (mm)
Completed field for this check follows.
36.6 (mm)
